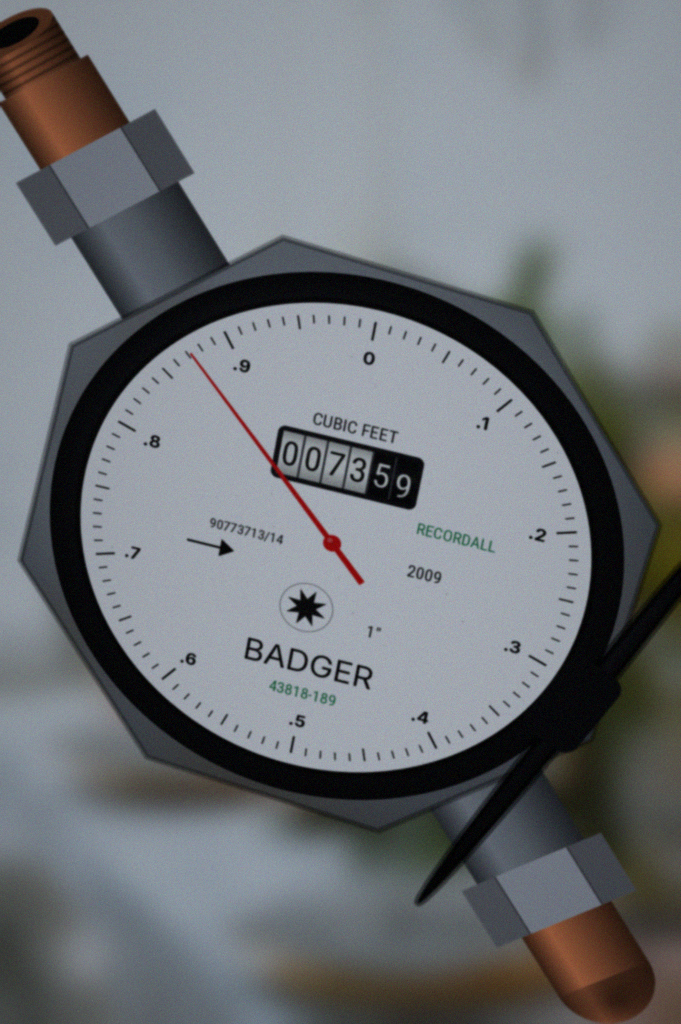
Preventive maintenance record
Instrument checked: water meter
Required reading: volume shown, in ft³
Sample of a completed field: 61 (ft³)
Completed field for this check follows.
7358.87 (ft³)
